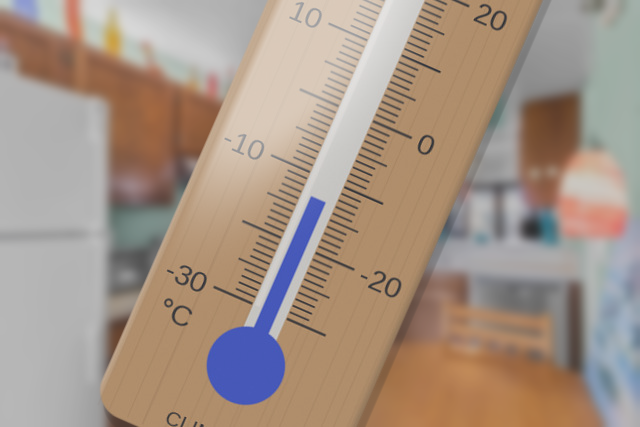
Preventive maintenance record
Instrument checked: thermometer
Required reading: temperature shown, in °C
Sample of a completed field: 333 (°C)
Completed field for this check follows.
-13 (°C)
